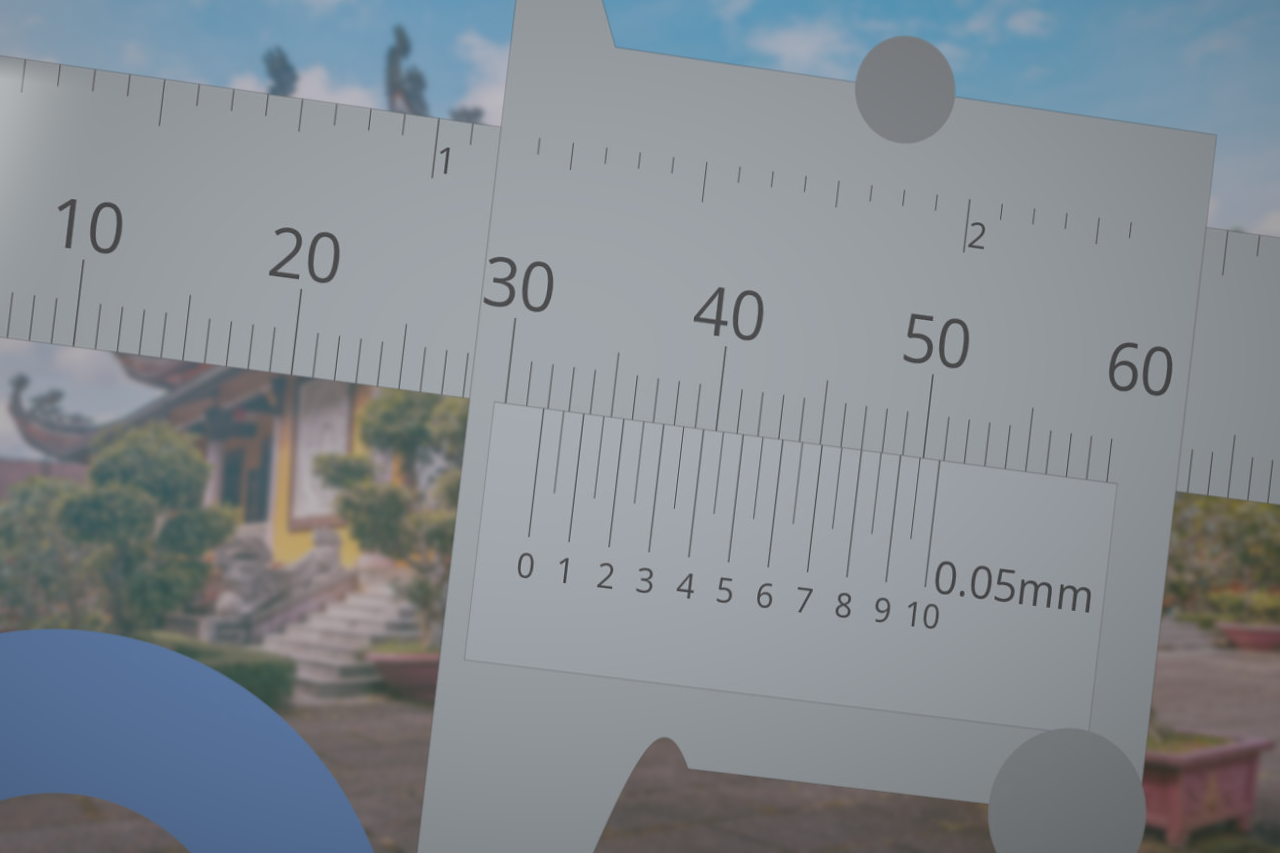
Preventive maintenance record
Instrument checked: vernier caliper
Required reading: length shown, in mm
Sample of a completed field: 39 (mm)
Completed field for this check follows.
31.8 (mm)
